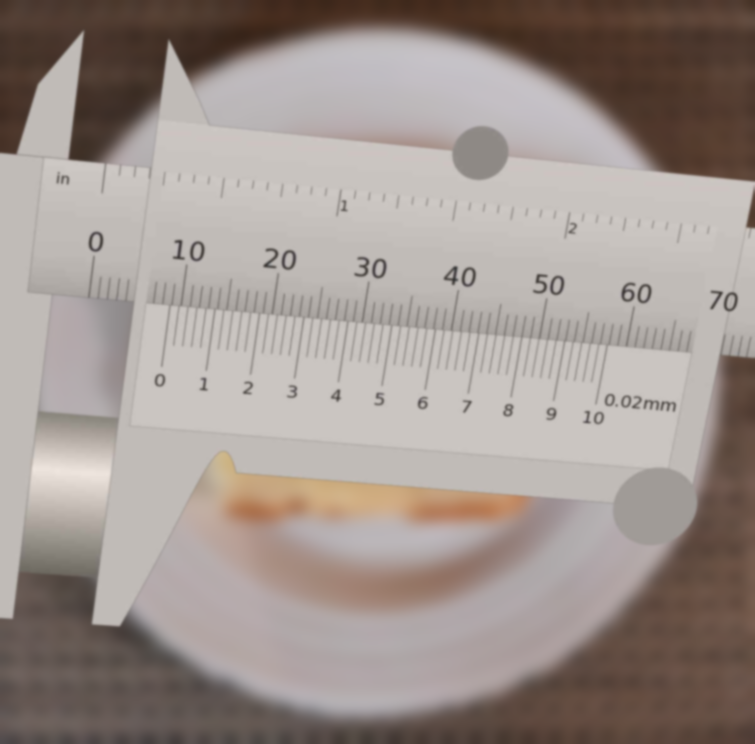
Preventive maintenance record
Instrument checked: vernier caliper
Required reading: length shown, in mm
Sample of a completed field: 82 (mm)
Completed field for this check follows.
8.8 (mm)
